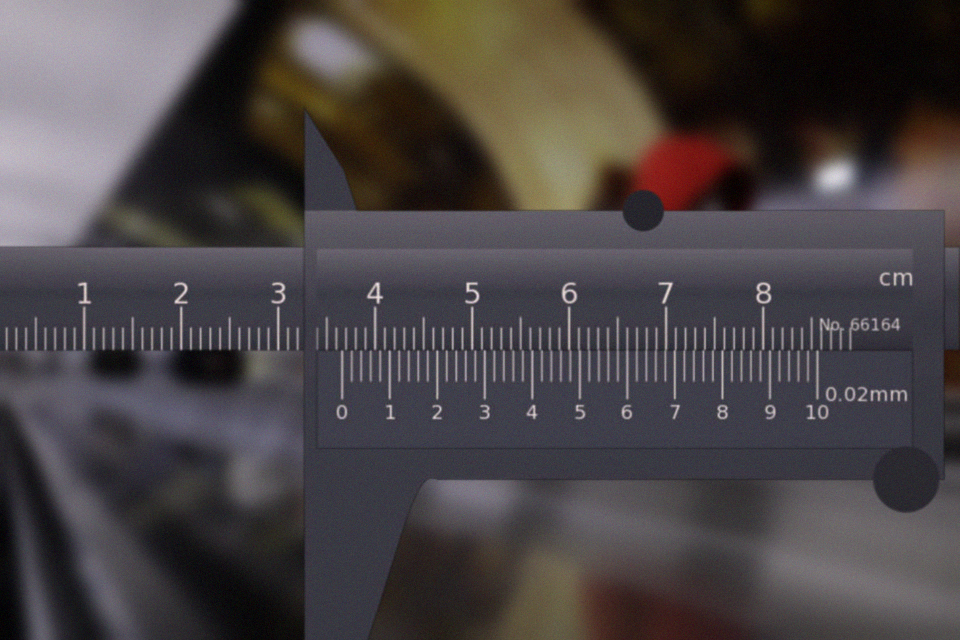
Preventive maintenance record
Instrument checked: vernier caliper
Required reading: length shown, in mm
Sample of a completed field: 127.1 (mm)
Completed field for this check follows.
36.6 (mm)
